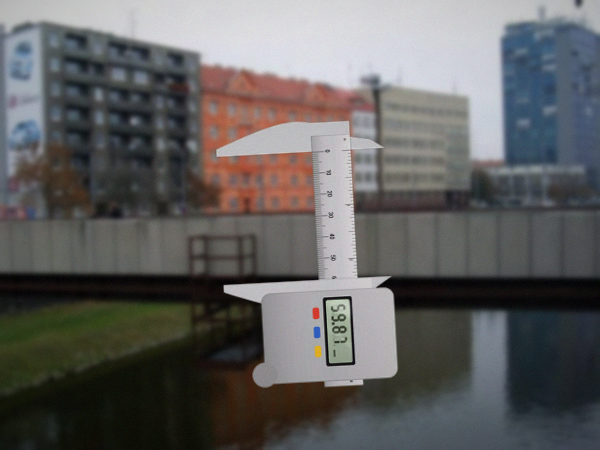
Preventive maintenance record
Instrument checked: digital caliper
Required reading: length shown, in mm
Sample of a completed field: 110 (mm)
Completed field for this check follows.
59.87 (mm)
